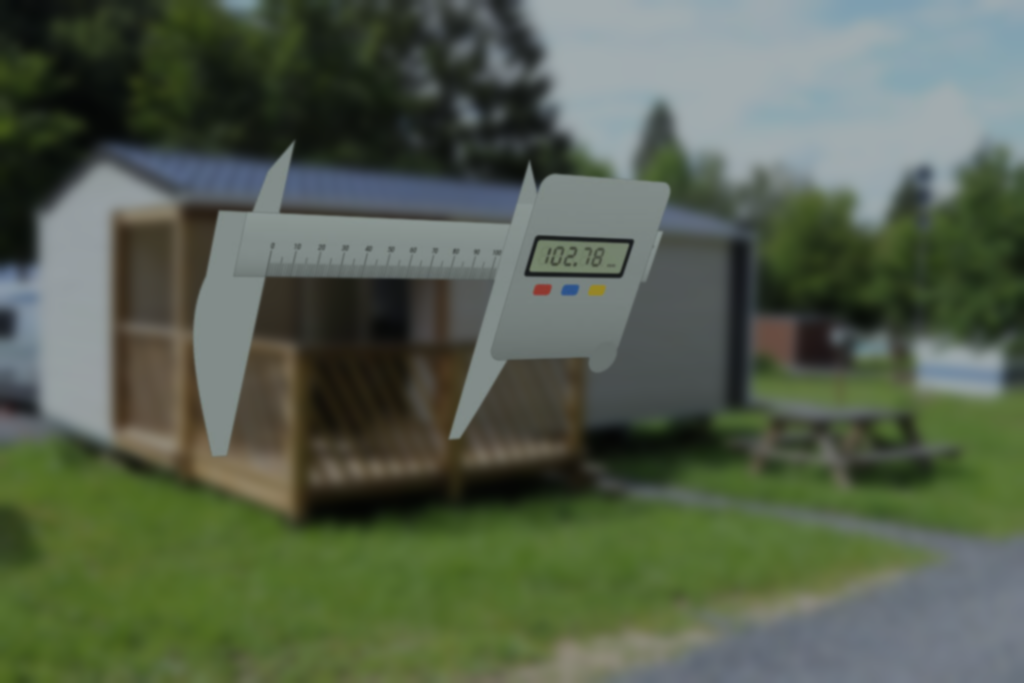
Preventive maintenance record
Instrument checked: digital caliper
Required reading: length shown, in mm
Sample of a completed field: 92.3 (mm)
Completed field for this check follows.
102.78 (mm)
